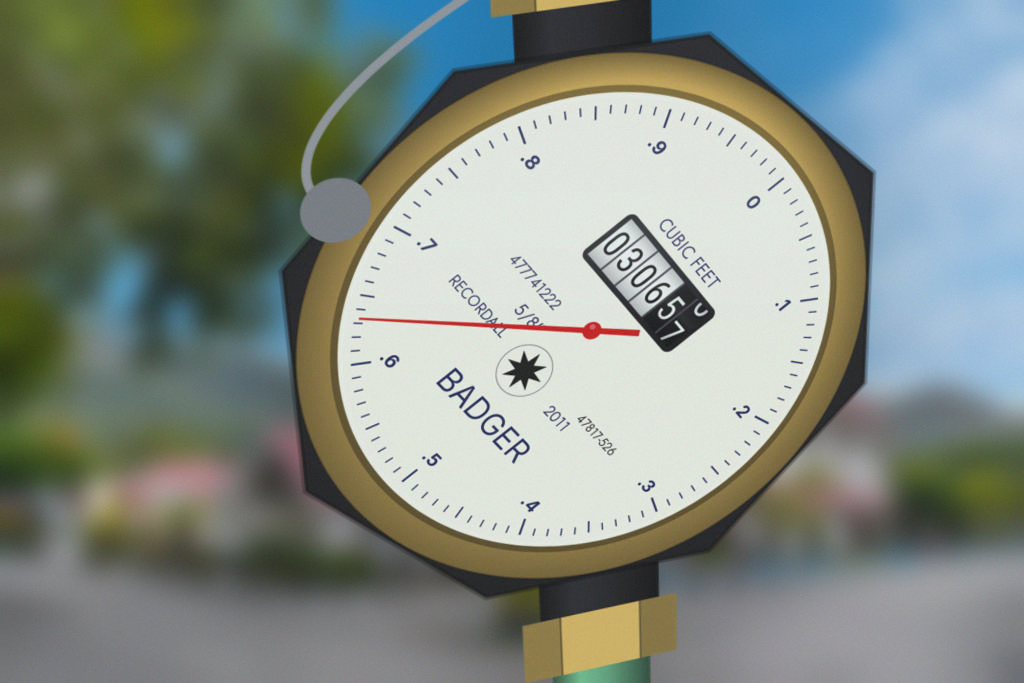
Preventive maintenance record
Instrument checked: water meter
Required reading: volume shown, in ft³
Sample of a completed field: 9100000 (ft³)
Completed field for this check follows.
30656.63 (ft³)
